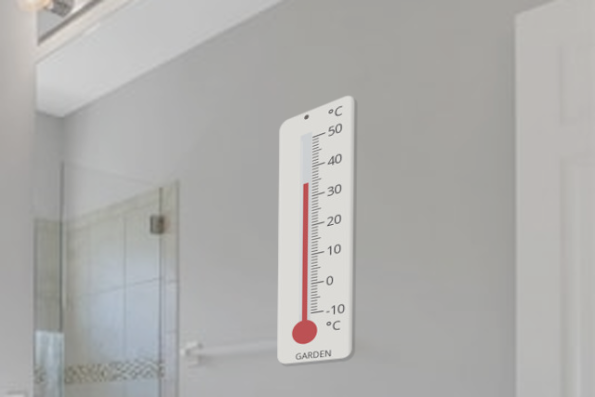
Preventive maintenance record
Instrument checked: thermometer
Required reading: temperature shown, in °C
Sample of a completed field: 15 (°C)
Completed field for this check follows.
35 (°C)
